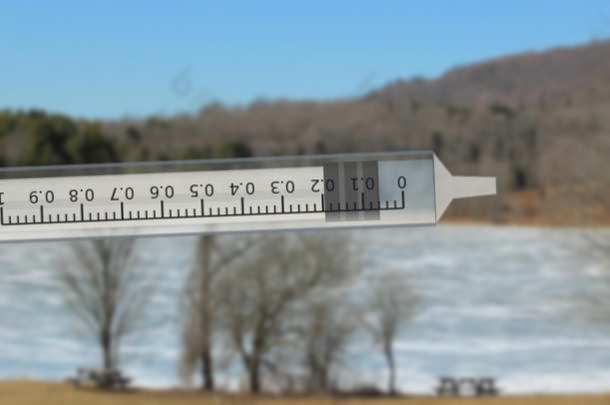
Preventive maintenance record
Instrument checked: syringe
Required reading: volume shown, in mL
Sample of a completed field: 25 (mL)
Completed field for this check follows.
0.06 (mL)
